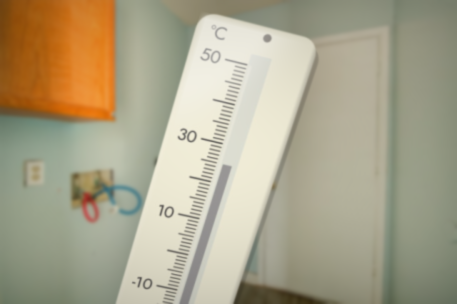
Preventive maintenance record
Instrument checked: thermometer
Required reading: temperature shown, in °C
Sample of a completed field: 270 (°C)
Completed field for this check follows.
25 (°C)
